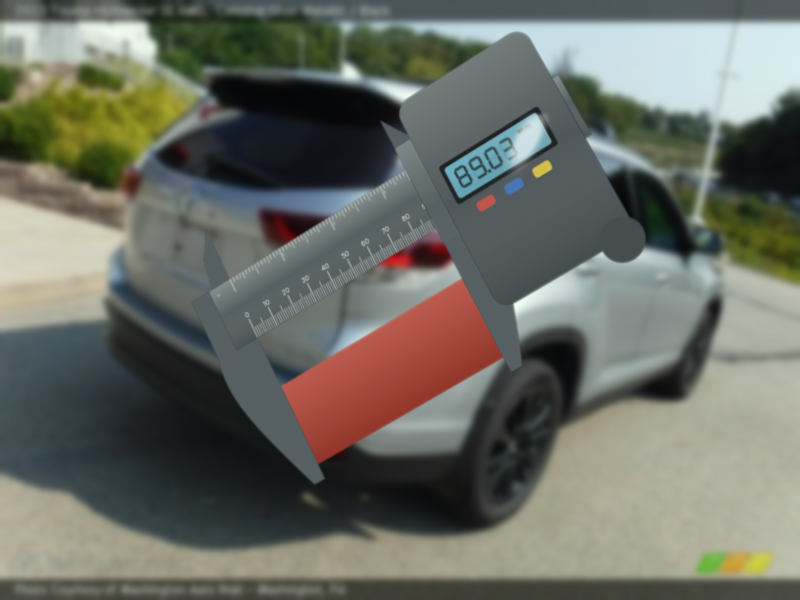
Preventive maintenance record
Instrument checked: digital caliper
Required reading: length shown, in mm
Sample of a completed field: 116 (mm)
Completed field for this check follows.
89.03 (mm)
